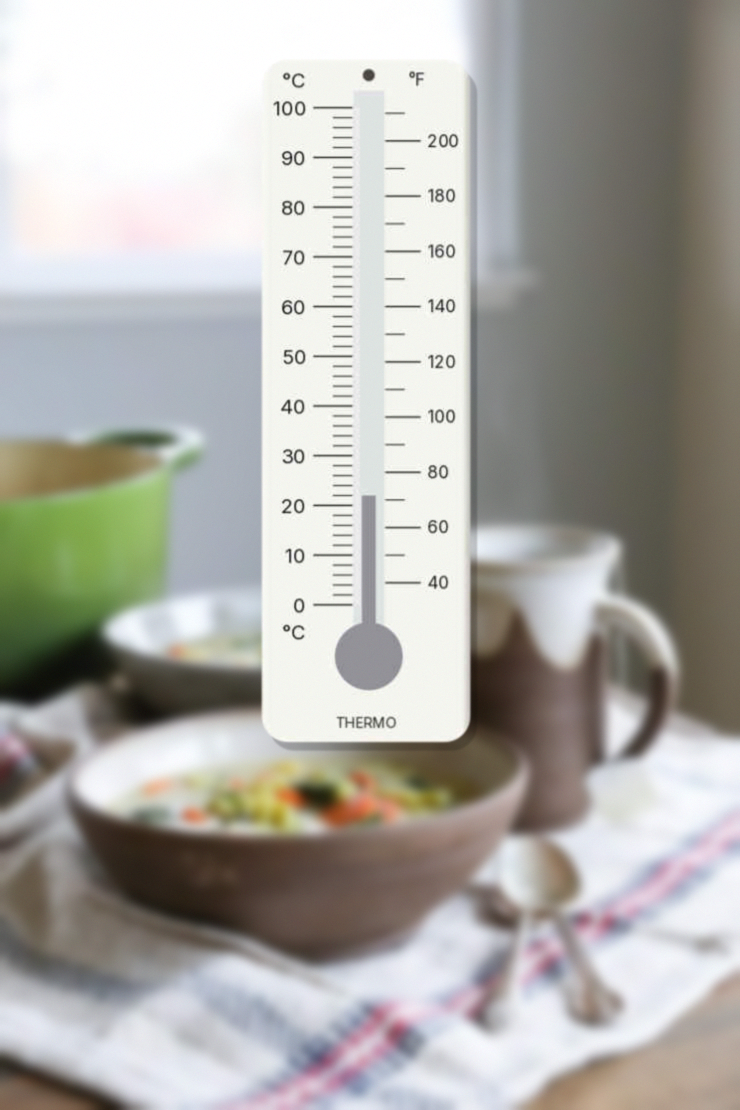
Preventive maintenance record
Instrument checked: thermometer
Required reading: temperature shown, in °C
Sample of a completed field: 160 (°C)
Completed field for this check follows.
22 (°C)
